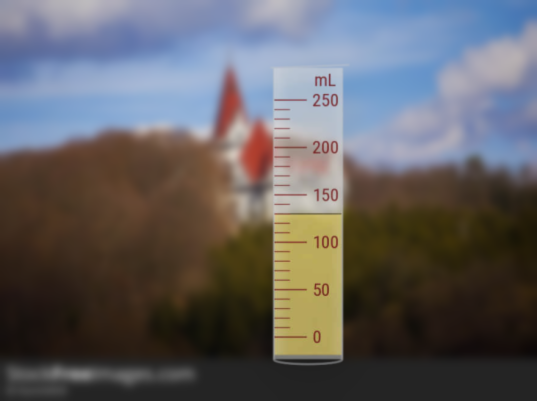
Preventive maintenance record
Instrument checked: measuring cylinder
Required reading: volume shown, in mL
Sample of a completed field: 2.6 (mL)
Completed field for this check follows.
130 (mL)
